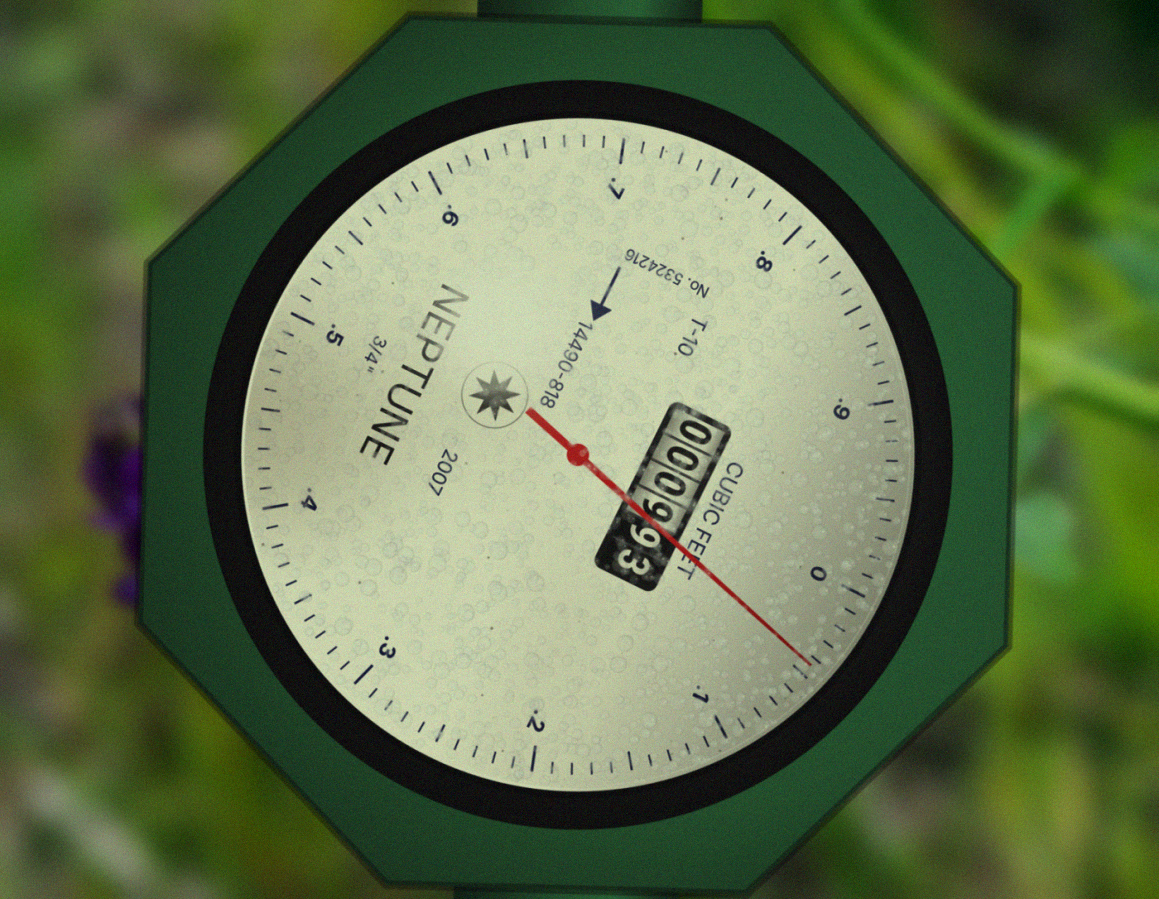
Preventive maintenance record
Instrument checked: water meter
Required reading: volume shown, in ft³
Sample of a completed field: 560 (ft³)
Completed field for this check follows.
993.04 (ft³)
